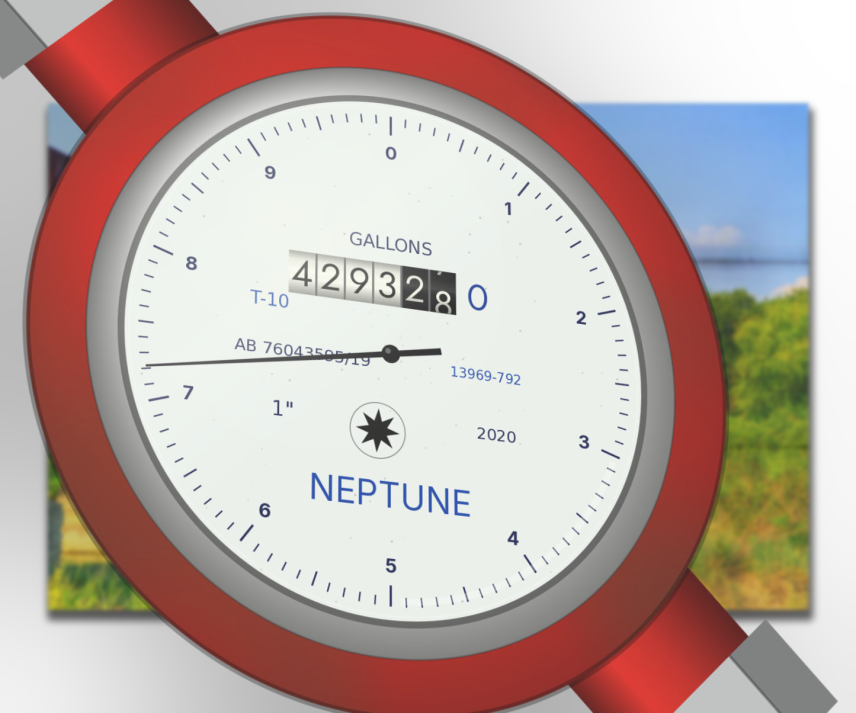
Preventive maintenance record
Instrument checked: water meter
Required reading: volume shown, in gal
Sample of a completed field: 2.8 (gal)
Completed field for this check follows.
4293277.2 (gal)
